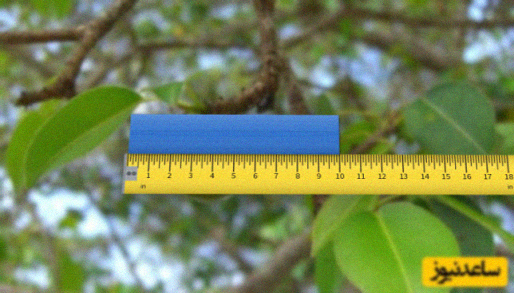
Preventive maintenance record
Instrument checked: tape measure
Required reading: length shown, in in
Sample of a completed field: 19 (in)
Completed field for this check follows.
10 (in)
